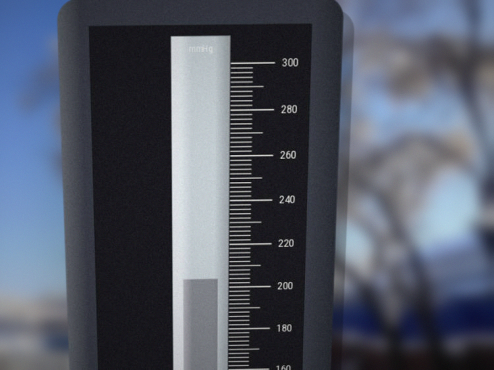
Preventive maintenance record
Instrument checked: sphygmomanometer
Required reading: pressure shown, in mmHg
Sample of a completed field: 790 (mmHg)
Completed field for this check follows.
204 (mmHg)
